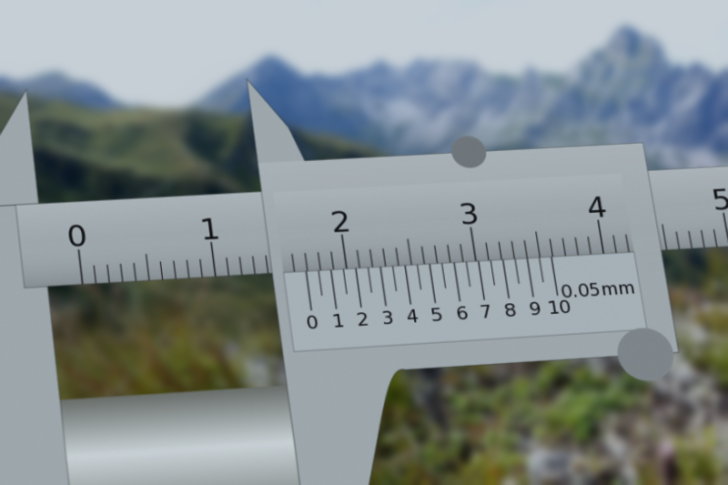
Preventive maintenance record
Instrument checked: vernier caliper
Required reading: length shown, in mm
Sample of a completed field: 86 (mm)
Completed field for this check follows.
16.9 (mm)
